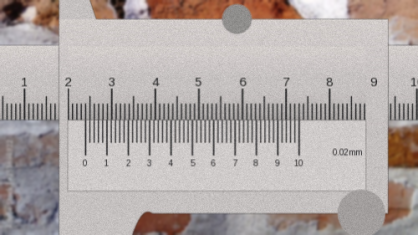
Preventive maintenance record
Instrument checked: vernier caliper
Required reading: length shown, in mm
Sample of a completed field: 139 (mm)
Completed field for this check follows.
24.0 (mm)
